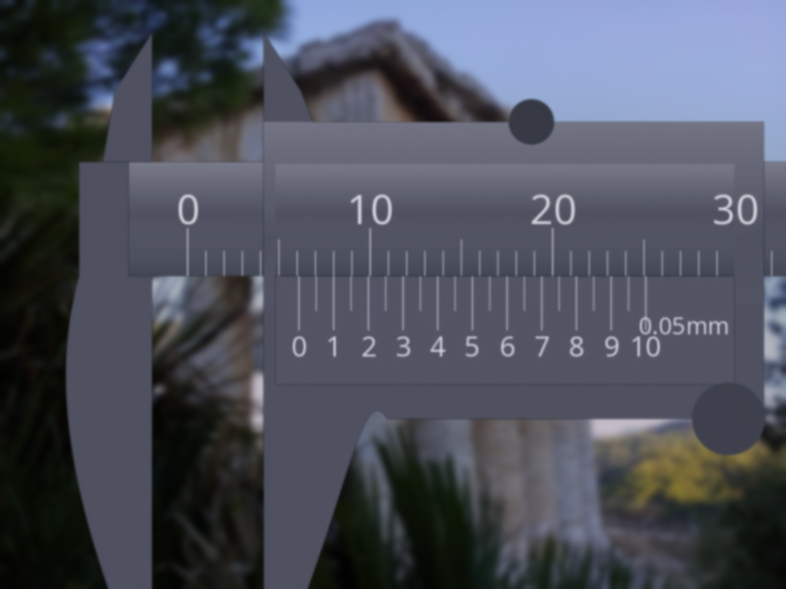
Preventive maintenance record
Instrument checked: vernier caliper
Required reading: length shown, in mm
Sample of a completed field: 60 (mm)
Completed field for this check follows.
6.1 (mm)
